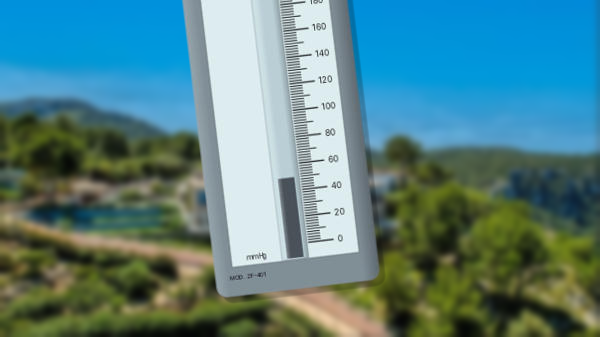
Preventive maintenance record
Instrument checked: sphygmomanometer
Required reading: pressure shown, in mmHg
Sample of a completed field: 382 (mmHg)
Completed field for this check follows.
50 (mmHg)
